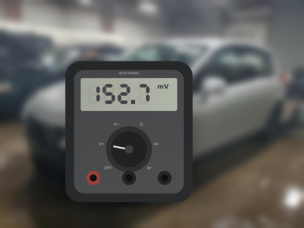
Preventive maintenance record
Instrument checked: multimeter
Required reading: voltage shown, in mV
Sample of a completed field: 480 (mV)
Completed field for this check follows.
152.7 (mV)
